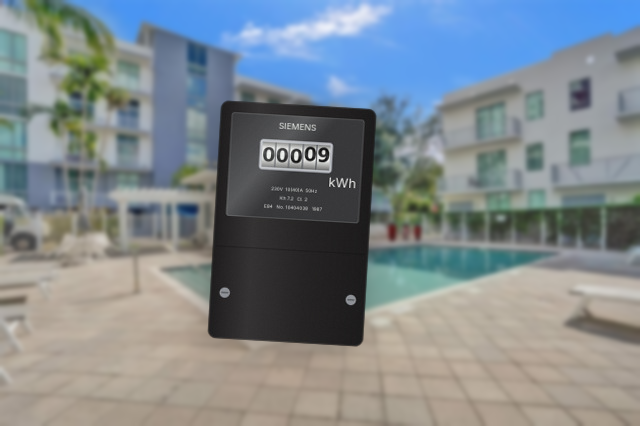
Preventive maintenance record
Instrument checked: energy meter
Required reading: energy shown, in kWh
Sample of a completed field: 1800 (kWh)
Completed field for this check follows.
9 (kWh)
